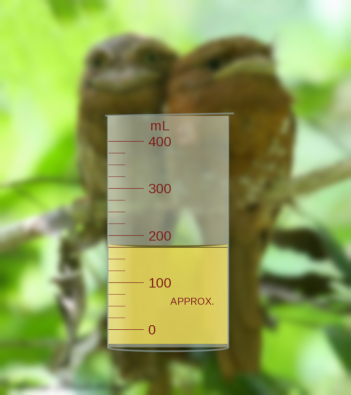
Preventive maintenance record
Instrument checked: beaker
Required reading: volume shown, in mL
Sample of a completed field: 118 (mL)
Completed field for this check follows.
175 (mL)
